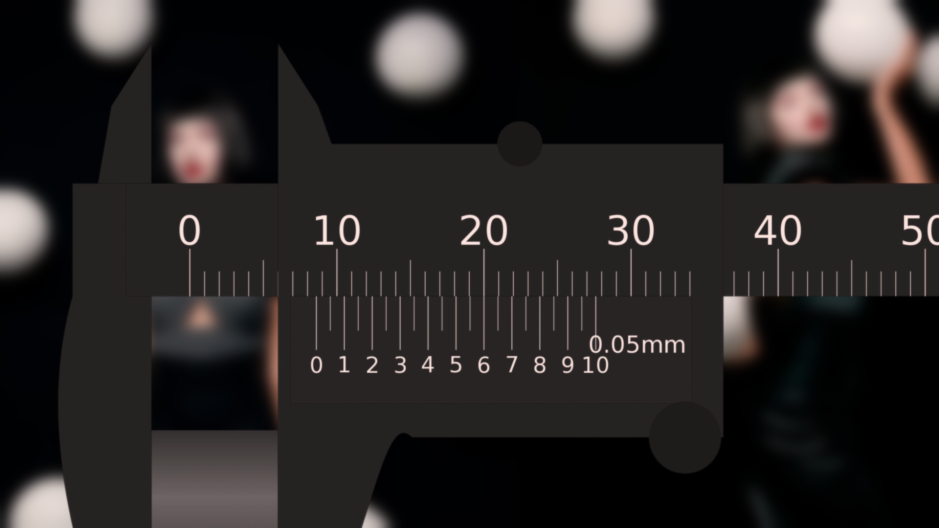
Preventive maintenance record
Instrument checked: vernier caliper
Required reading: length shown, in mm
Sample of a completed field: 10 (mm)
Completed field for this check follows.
8.6 (mm)
